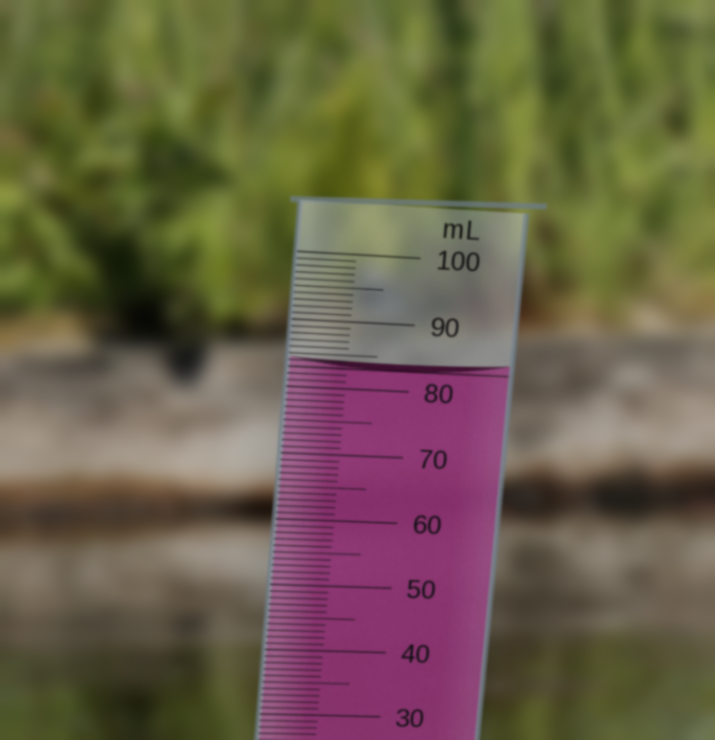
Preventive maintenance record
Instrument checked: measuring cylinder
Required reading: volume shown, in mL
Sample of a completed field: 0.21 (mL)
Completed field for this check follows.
83 (mL)
